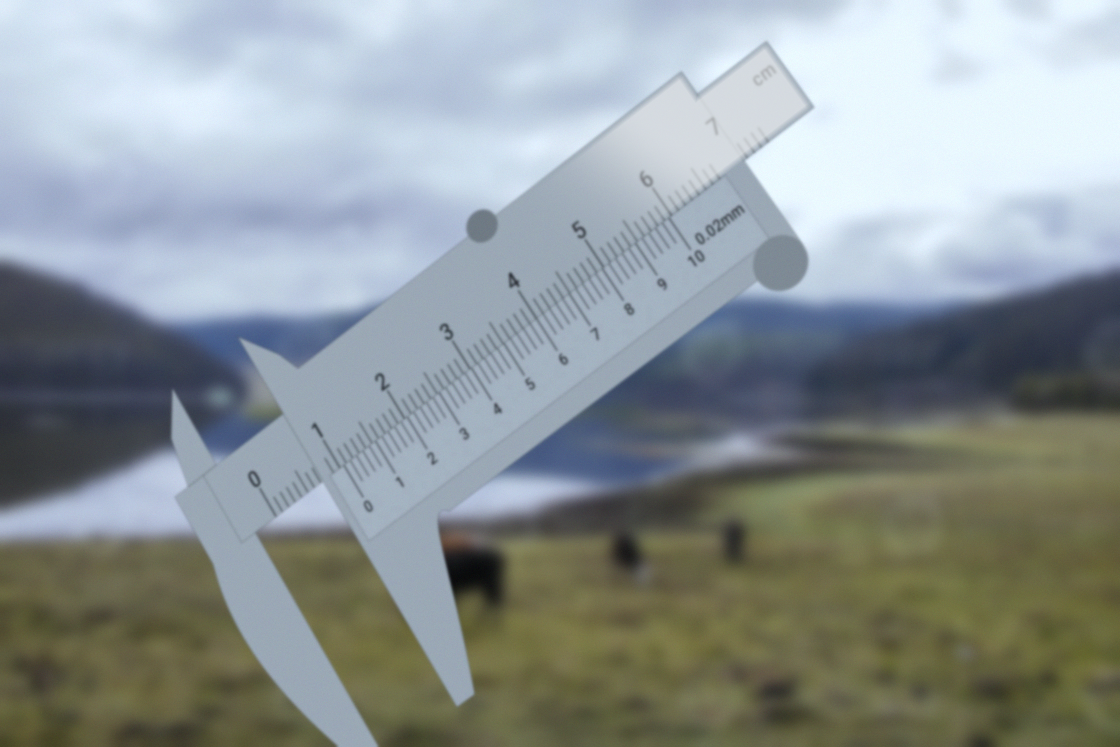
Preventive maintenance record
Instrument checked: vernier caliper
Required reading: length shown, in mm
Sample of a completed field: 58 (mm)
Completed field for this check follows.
10.6 (mm)
